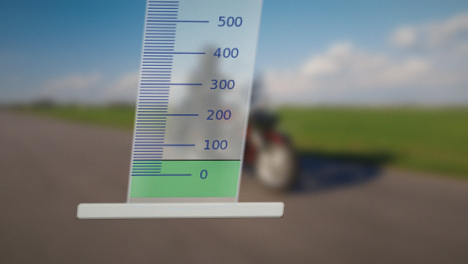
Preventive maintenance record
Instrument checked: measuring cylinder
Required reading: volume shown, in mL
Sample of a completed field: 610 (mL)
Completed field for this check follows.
50 (mL)
